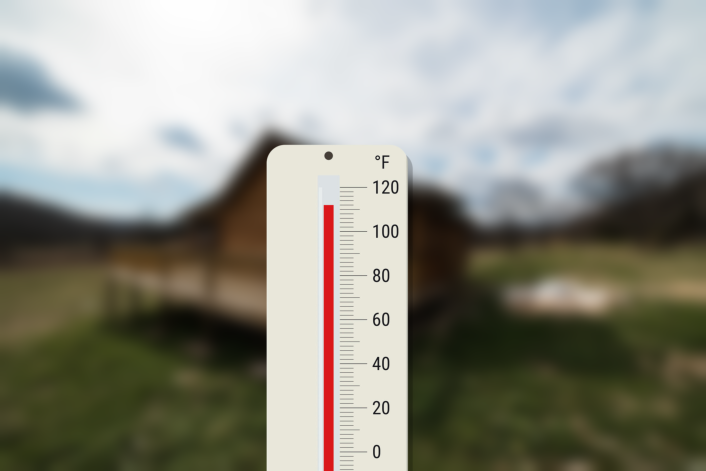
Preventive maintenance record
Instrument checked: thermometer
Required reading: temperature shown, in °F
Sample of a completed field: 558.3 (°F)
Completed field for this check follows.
112 (°F)
